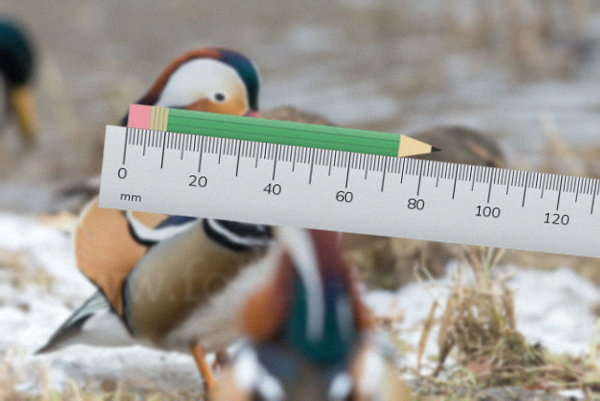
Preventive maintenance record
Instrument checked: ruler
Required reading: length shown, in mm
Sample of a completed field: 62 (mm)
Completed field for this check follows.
85 (mm)
